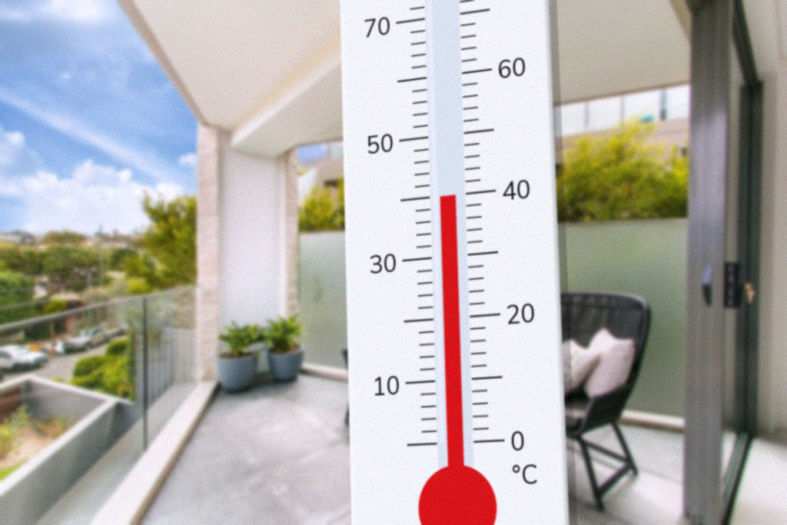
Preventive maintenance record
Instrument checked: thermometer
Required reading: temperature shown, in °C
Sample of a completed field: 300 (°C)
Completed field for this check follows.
40 (°C)
